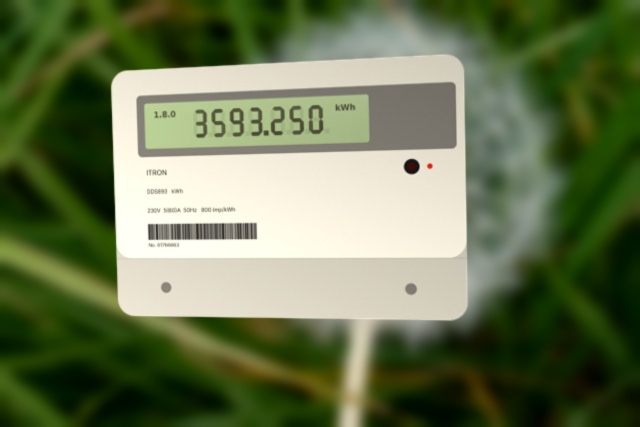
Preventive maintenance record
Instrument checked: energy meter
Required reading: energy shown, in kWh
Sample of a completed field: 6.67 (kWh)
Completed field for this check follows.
3593.250 (kWh)
